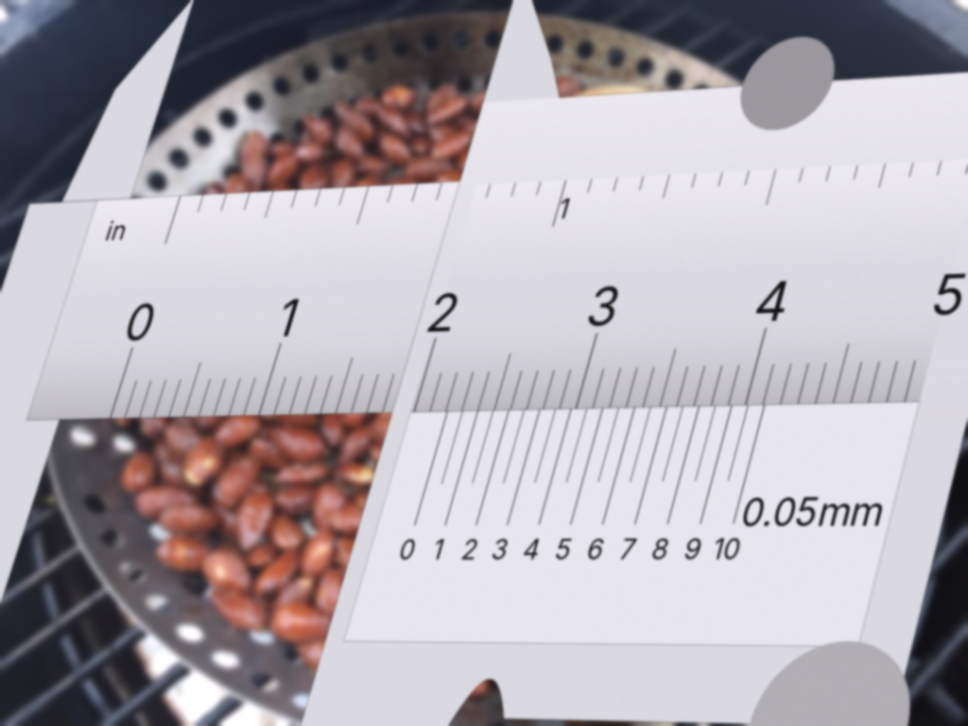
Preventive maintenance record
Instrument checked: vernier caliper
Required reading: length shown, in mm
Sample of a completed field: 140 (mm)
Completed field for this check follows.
22.1 (mm)
